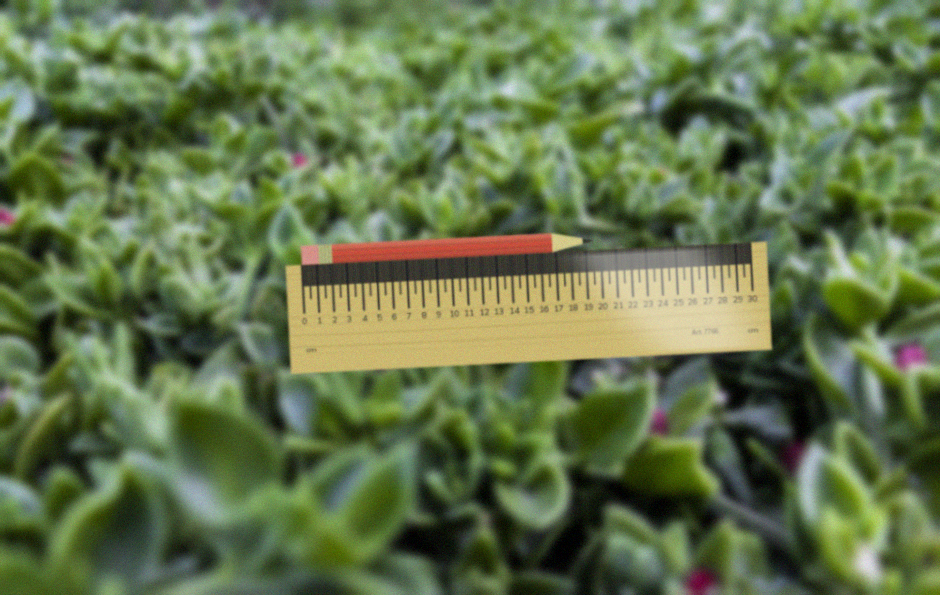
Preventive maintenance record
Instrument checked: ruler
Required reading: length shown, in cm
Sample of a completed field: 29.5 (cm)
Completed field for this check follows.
19.5 (cm)
